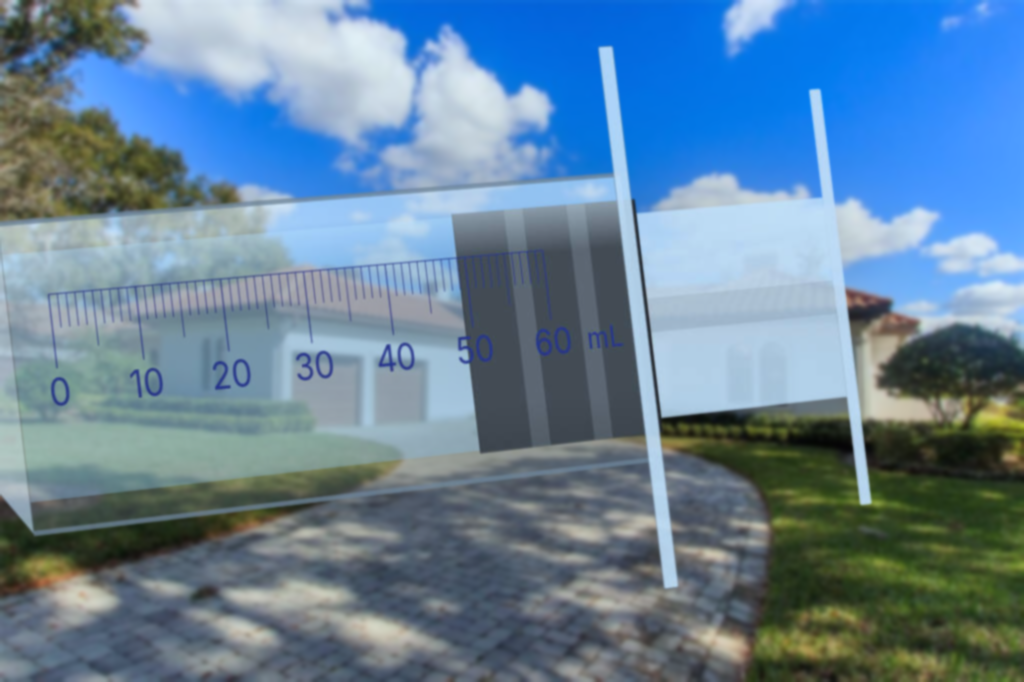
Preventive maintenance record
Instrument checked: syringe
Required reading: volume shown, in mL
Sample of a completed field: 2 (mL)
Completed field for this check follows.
49 (mL)
